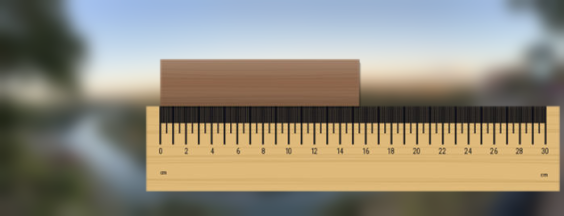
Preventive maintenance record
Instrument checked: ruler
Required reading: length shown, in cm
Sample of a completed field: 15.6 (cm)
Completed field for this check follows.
15.5 (cm)
